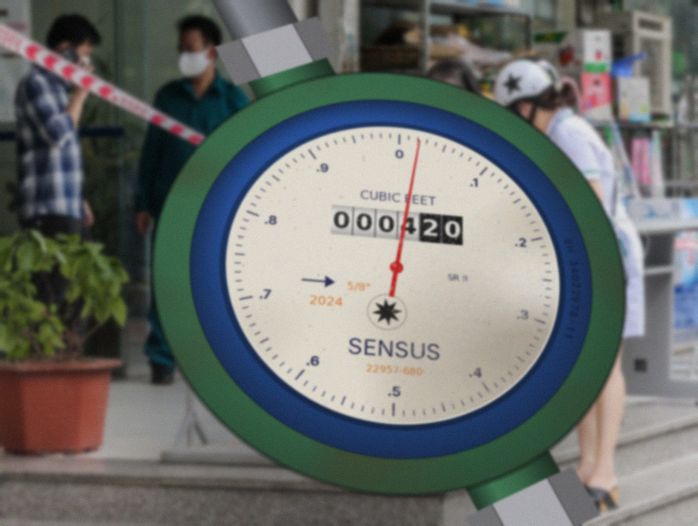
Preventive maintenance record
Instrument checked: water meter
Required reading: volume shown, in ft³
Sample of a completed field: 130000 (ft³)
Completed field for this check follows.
420.02 (ft³)
